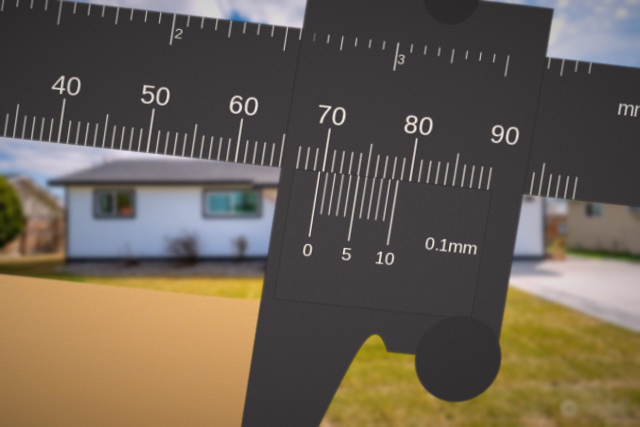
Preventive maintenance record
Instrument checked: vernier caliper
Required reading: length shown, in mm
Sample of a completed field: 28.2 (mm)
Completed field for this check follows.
69.6 (mm)
